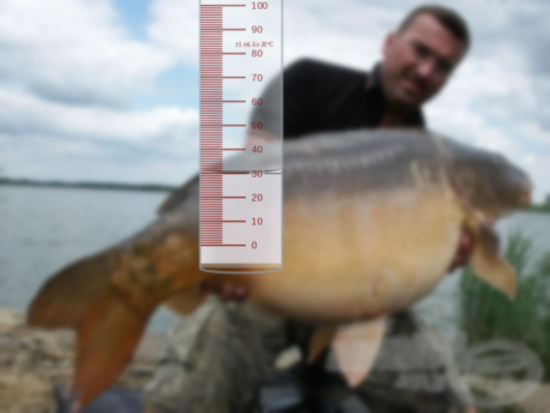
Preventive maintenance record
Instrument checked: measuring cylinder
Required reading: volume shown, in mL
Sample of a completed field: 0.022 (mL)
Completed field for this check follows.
30 (mL)
